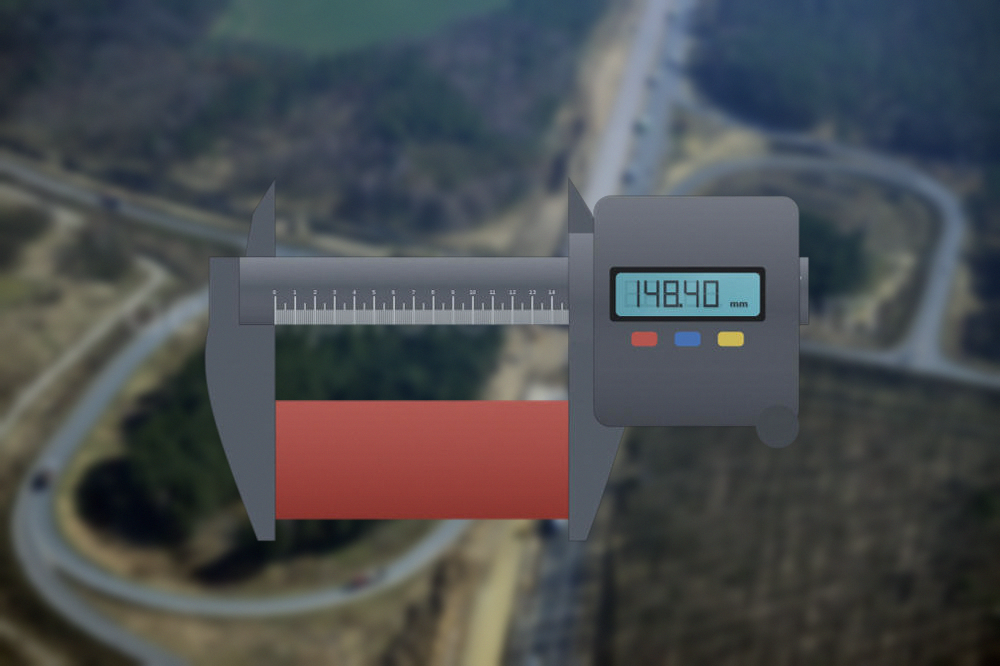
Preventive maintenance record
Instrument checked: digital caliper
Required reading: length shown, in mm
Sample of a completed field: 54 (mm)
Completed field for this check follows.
148.40 (mm)
